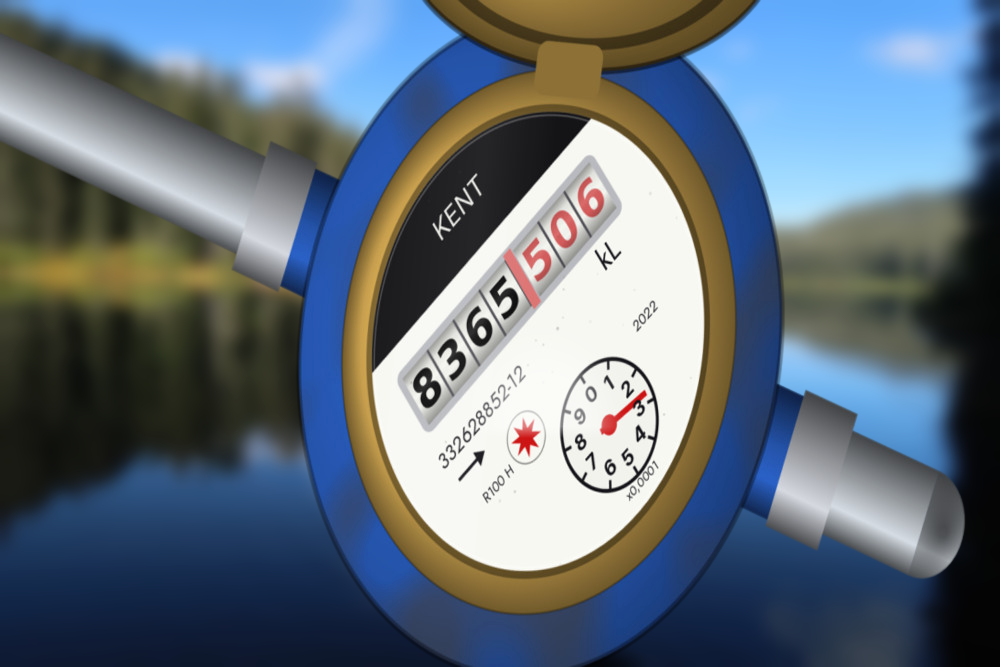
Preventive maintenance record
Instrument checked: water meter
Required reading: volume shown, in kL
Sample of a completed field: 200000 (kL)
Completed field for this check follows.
8365.5062 (kL)
